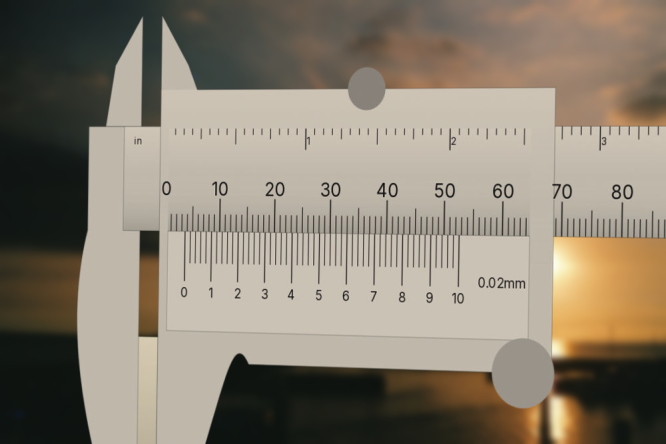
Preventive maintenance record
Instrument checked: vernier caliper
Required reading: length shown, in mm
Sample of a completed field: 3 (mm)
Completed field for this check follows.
3.6 (mm)
